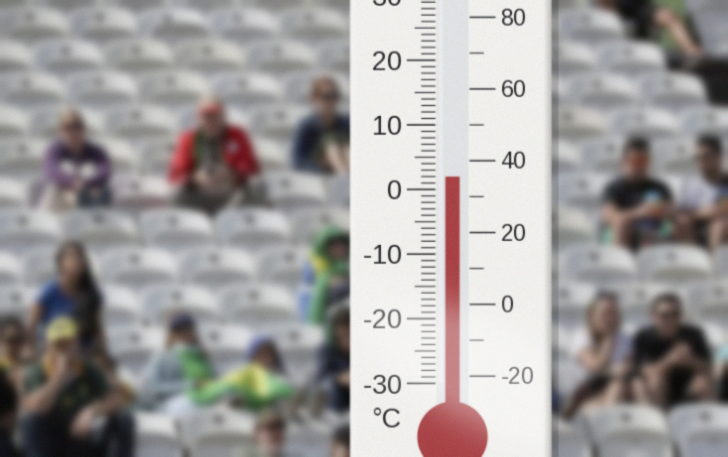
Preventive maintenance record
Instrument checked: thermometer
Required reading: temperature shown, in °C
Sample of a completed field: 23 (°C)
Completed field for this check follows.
2 (°C)
